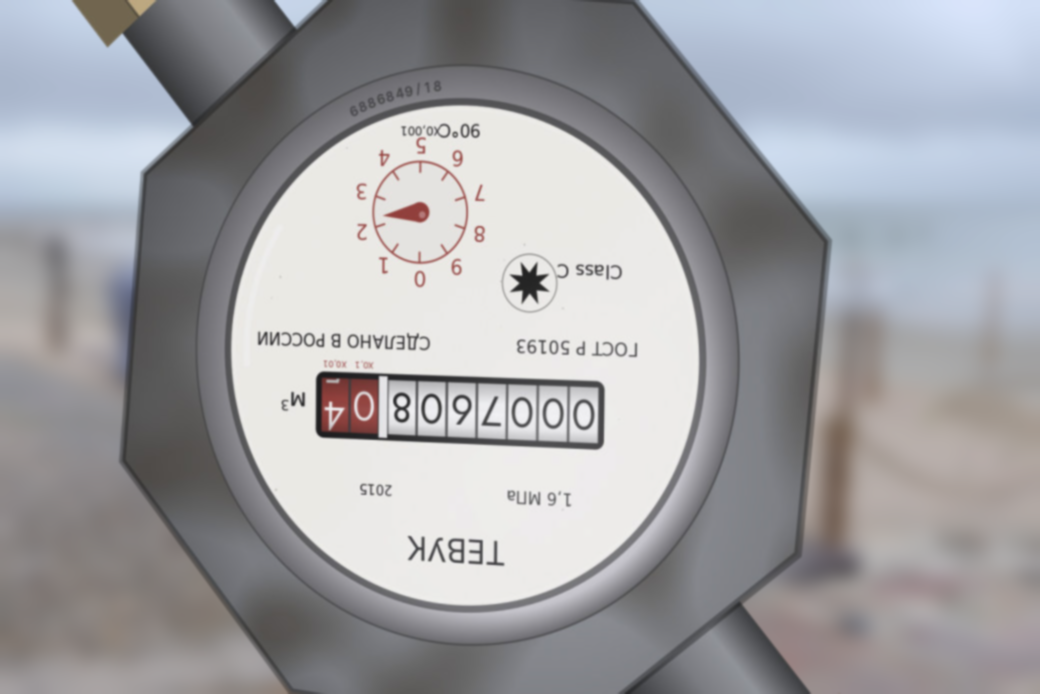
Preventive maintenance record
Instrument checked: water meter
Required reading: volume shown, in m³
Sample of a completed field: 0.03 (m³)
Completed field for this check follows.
7608.042 (m³)
